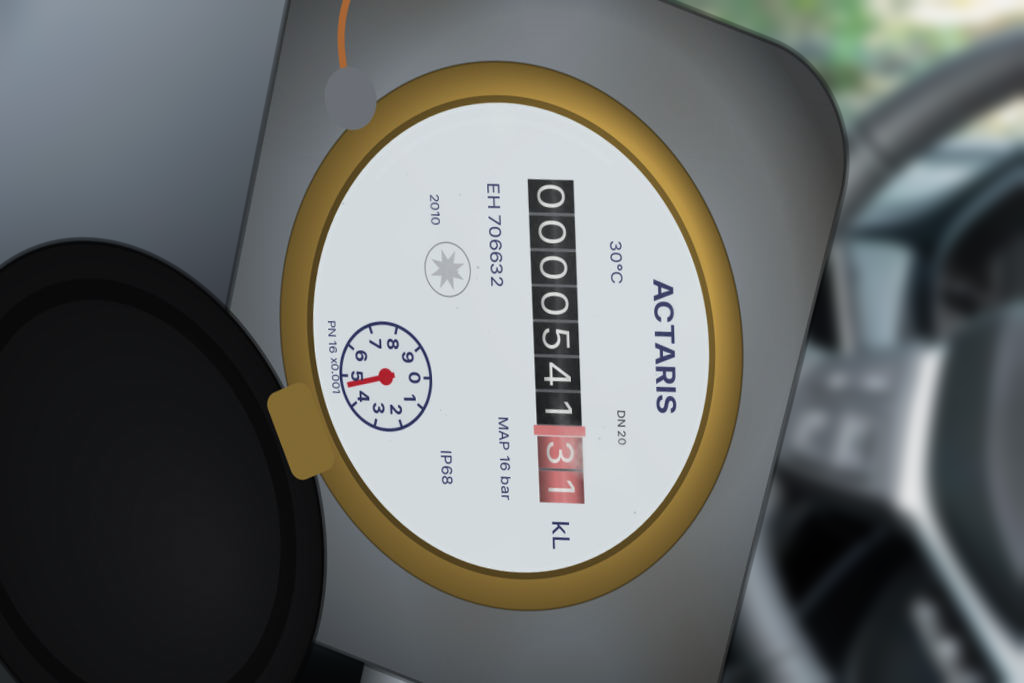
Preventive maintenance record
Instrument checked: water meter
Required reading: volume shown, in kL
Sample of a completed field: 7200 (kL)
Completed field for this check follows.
541.314 (kL)
